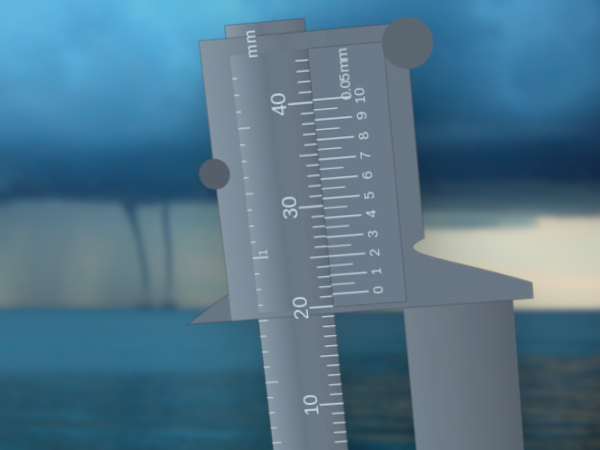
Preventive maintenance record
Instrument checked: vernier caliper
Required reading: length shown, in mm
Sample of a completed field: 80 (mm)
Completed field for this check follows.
21.2 (mm)
